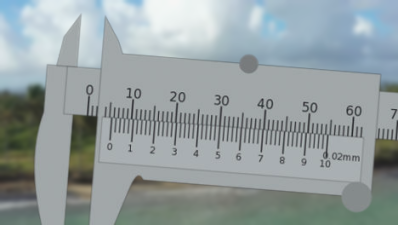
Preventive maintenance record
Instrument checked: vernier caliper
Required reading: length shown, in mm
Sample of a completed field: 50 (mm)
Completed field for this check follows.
5.5 (mm)
